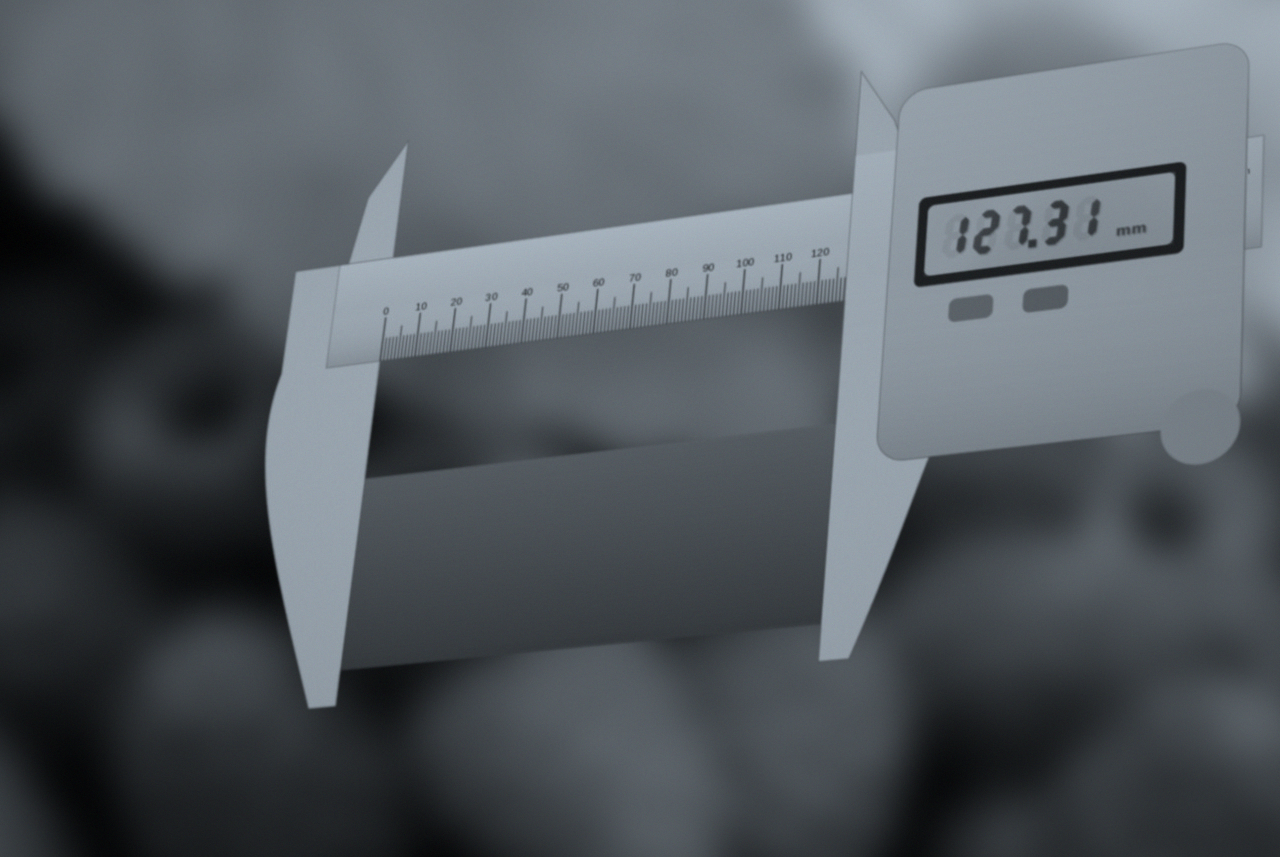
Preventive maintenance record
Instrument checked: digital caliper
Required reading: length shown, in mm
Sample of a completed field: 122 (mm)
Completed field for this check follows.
127.31 (mm)
